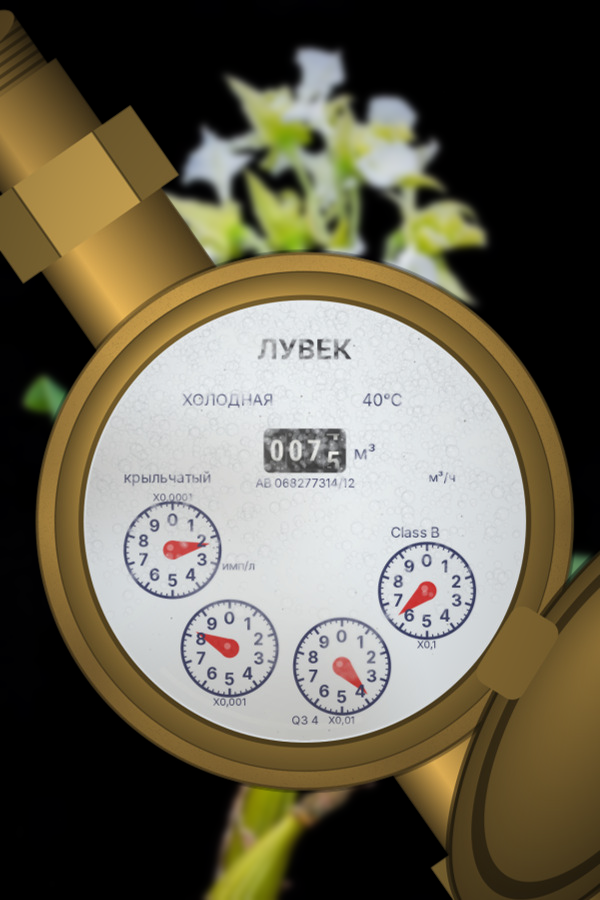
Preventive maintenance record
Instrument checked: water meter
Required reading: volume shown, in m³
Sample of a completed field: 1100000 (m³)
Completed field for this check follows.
74.6382 (m³)
